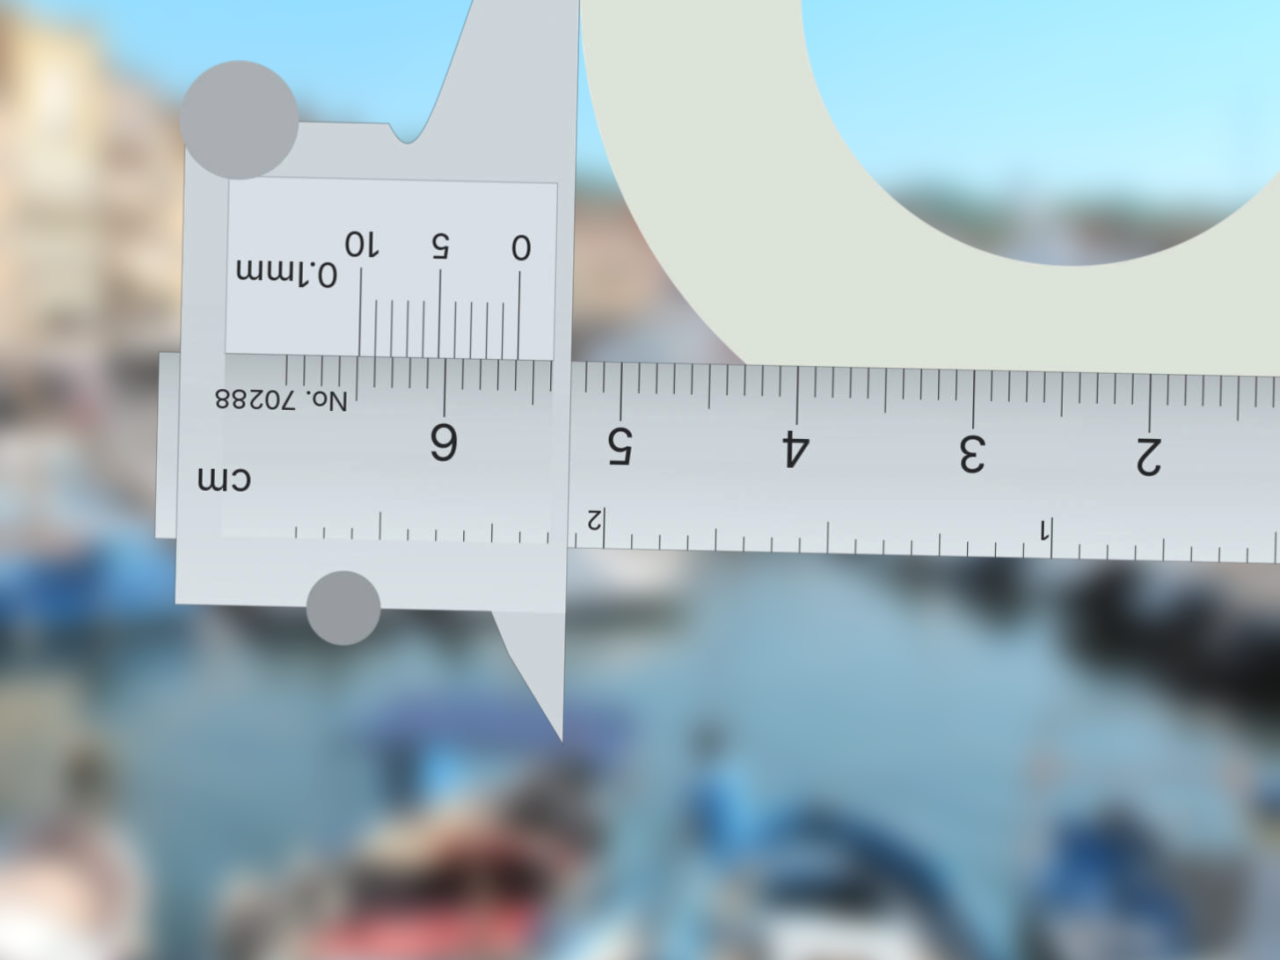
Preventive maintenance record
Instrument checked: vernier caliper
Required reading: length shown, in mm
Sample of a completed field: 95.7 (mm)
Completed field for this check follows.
55.9 (mm)
